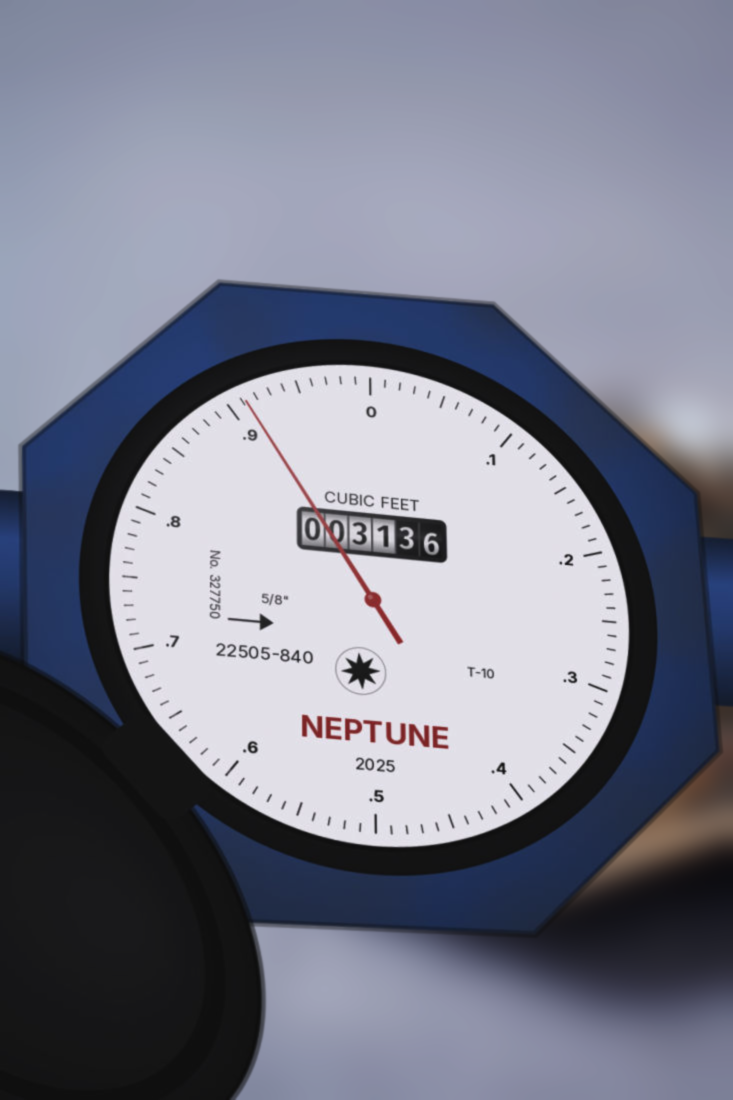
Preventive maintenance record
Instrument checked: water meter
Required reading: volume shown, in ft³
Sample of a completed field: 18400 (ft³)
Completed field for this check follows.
3135.91 (ft³)
